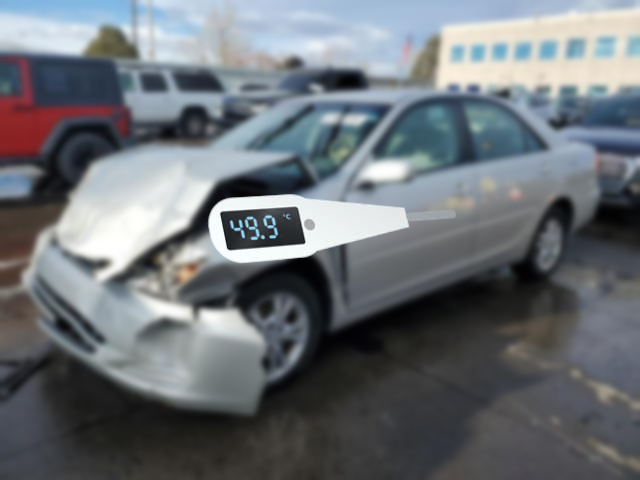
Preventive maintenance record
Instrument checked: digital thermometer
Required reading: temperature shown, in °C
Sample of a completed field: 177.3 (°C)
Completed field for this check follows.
49.9 (°C)
